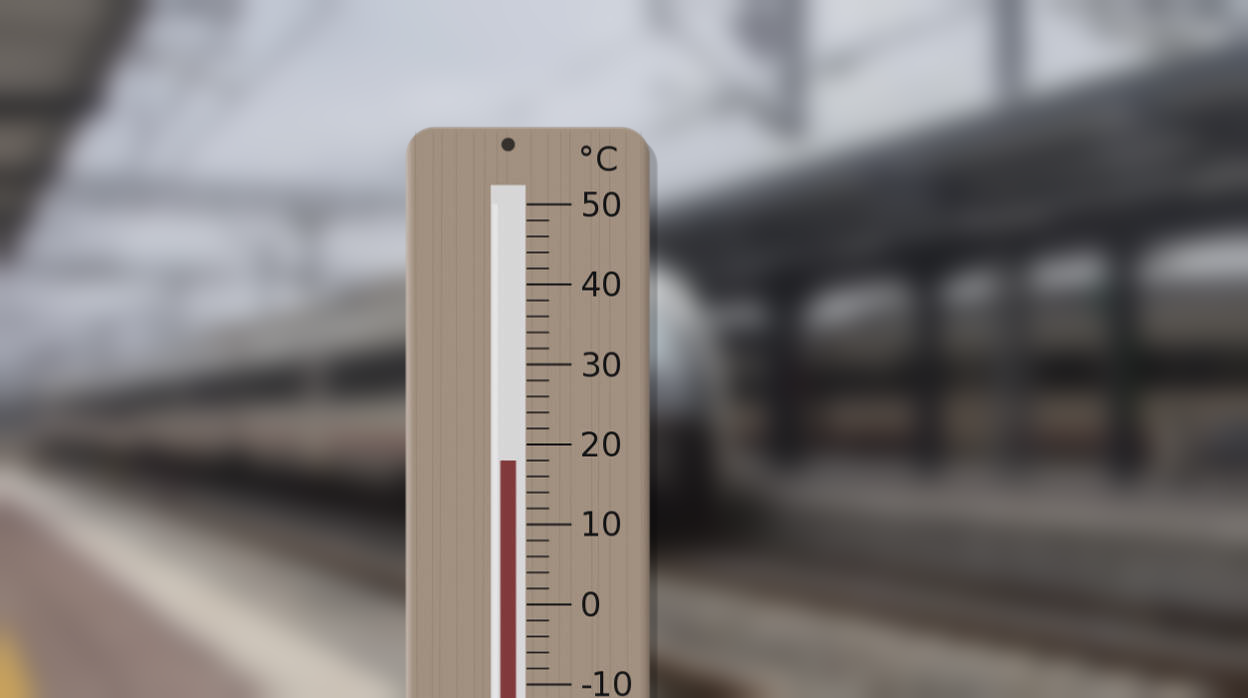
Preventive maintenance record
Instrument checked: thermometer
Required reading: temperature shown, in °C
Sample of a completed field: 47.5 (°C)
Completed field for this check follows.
18 (°C)
